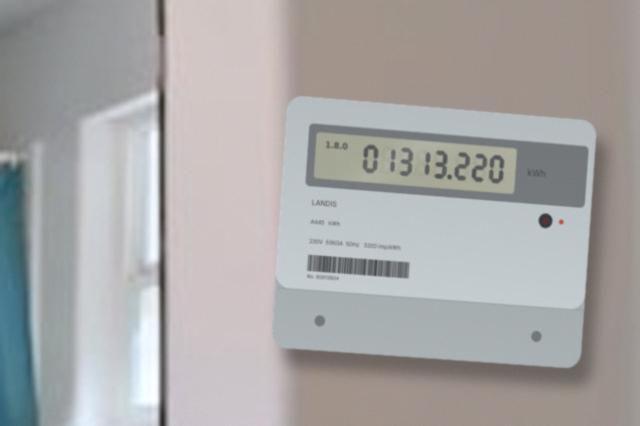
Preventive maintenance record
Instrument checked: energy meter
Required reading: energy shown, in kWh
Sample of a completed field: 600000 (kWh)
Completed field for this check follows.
1313.220 (kWh)
